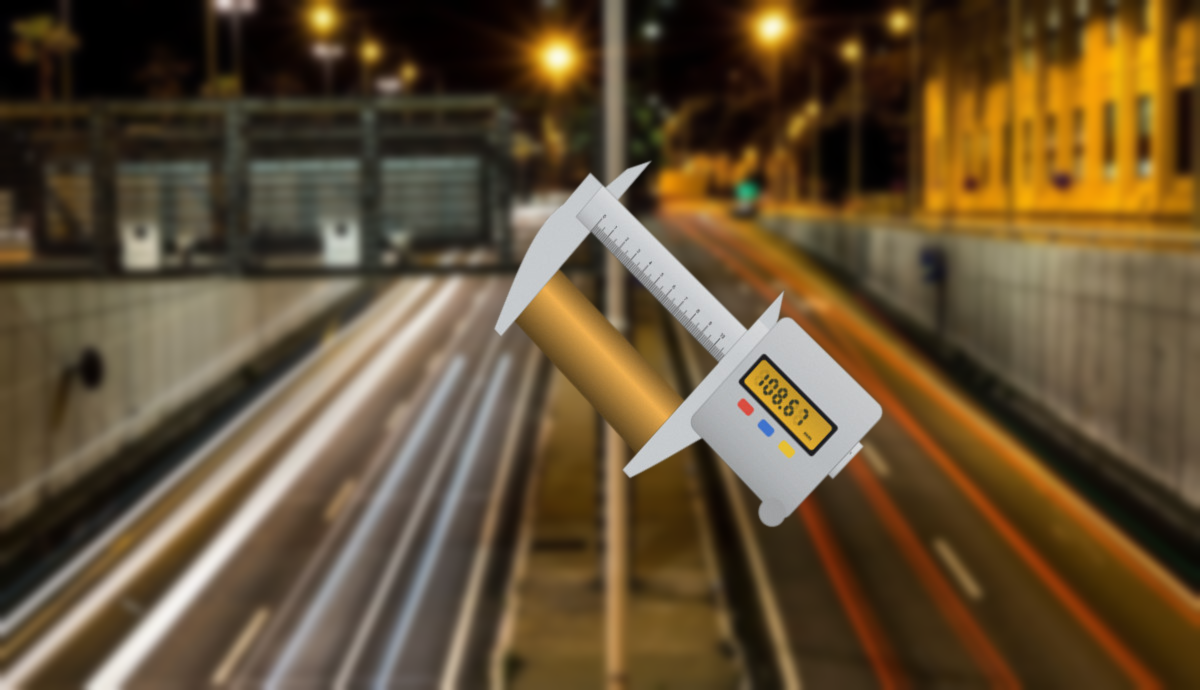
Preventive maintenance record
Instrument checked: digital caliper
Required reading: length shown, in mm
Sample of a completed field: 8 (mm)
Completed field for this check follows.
108.67 (mm)
